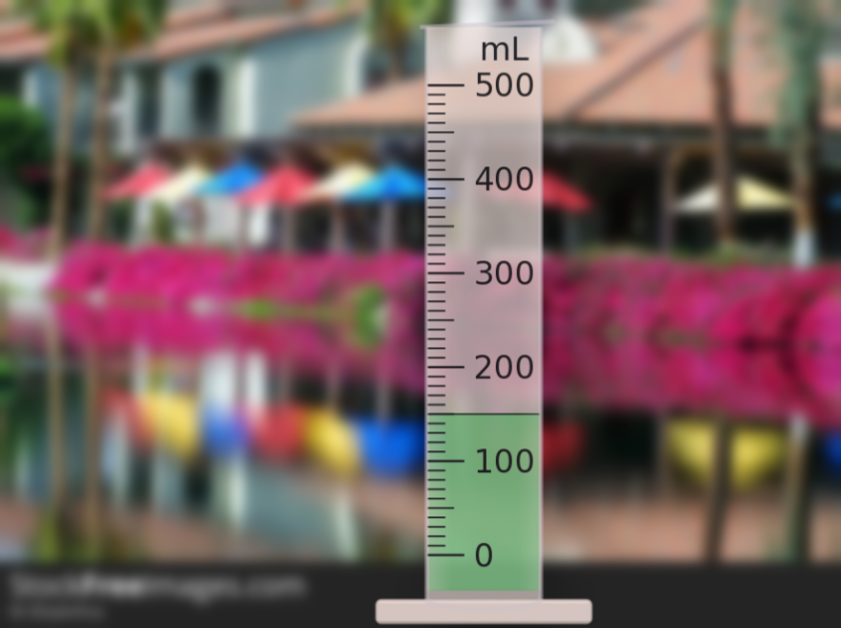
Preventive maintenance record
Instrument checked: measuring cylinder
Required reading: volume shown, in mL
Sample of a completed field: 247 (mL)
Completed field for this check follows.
150 (mL)
